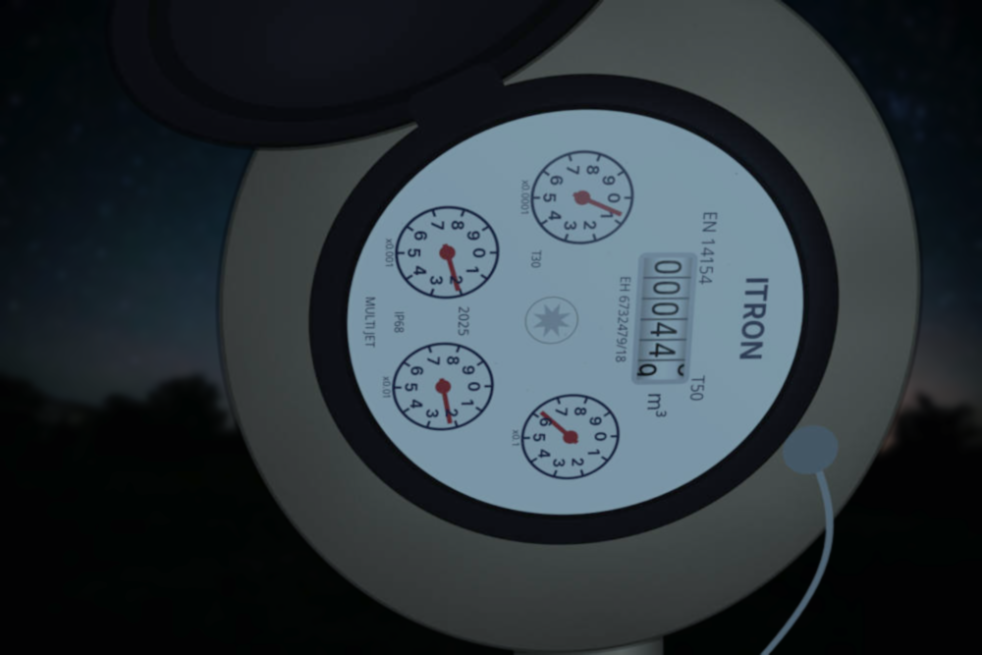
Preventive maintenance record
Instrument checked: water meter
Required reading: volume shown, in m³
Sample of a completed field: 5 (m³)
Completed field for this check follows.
448.6220 (m³)
